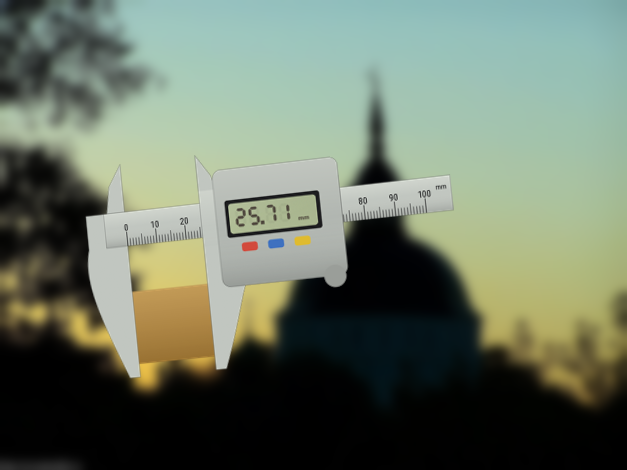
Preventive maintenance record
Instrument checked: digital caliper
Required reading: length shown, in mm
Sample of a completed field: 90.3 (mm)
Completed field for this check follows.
25.71 (mm)
